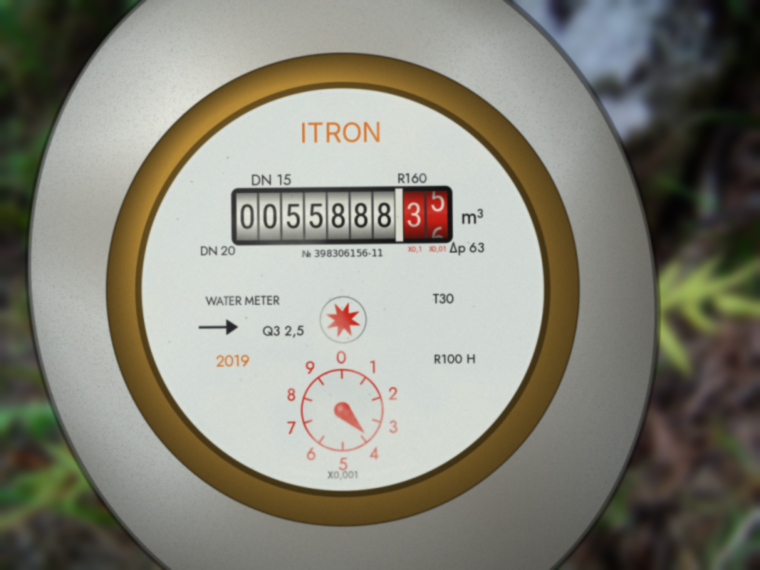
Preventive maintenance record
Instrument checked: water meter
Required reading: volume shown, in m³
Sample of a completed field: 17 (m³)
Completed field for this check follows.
55888.353 (m³)
